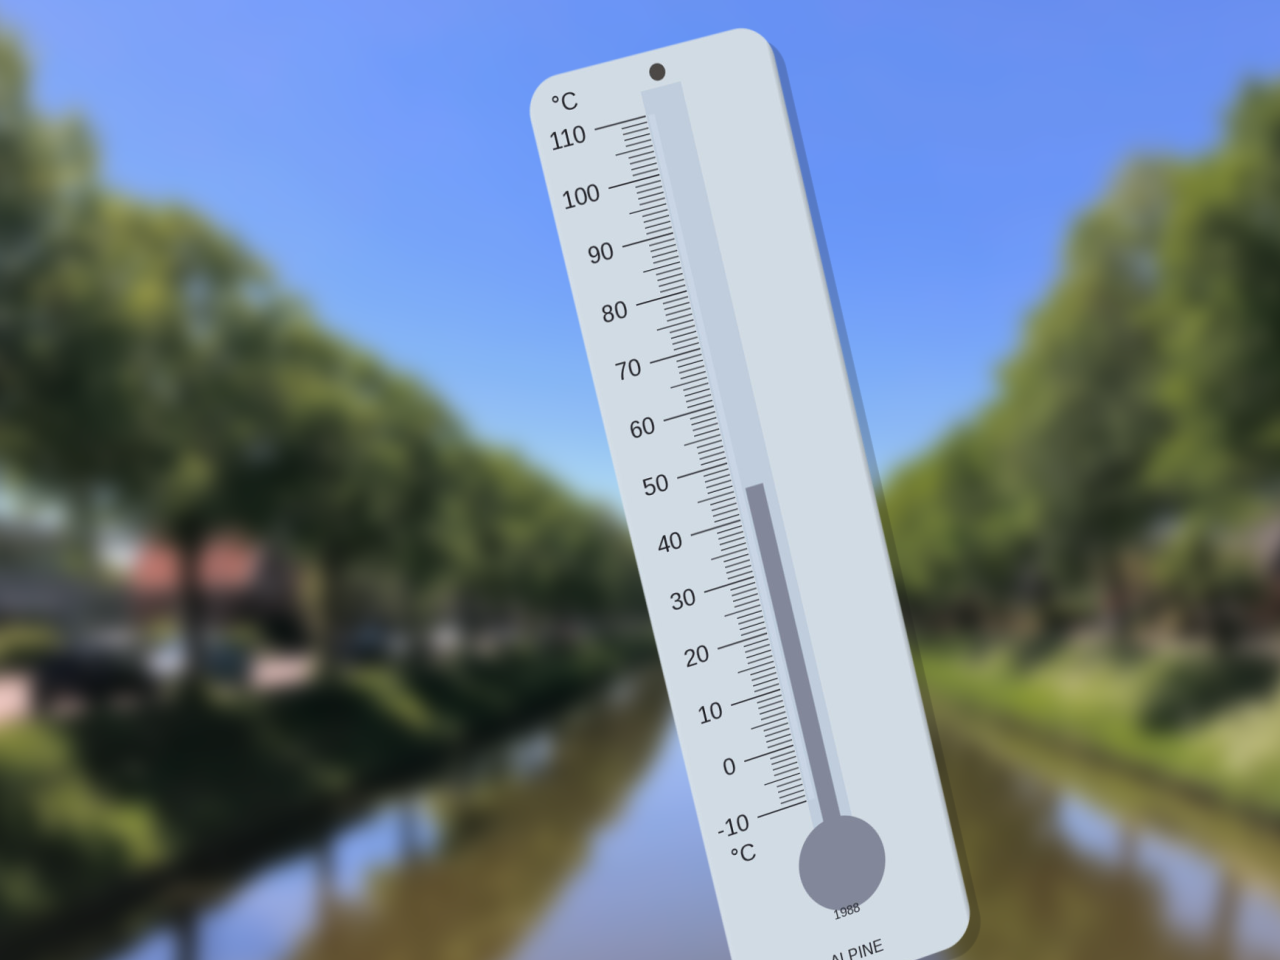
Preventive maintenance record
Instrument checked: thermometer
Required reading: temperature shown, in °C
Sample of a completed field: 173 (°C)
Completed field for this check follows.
45 (°C)
